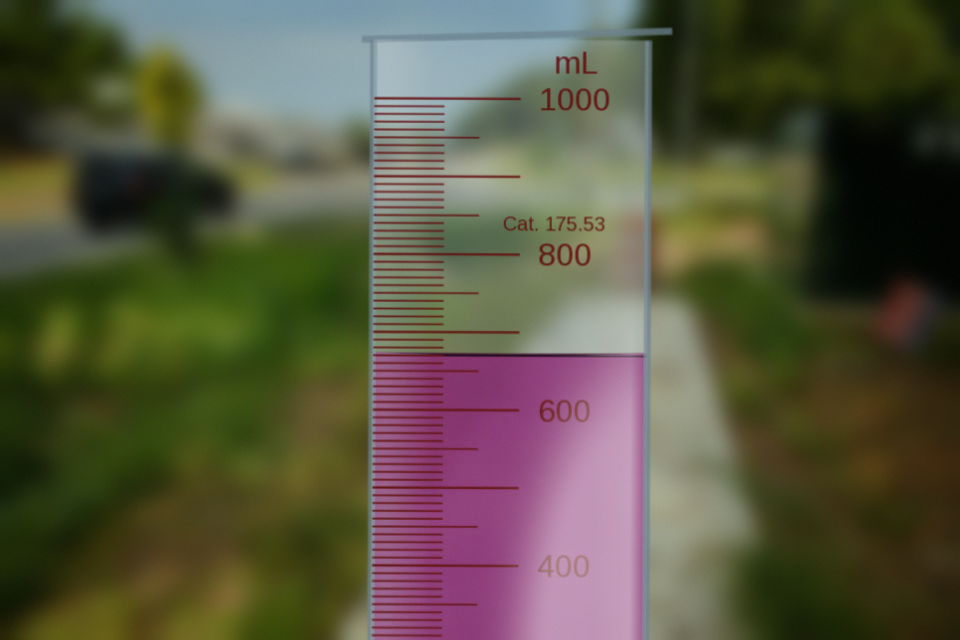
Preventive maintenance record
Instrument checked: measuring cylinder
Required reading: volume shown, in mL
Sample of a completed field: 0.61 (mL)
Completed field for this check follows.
670 (mL)
